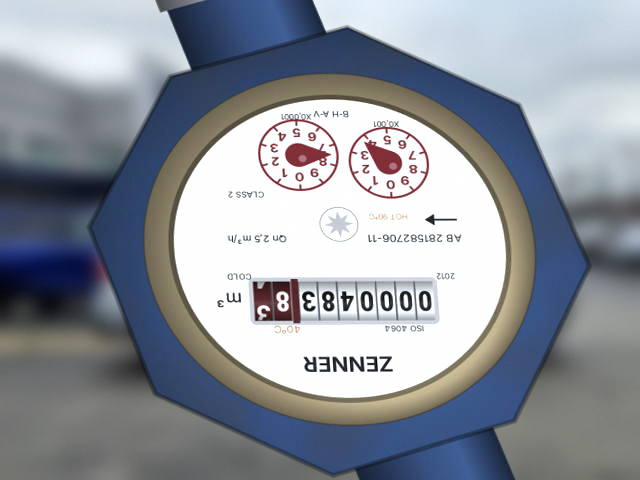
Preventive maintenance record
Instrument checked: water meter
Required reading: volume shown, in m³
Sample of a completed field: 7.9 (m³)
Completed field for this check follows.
483.8337 (m³)
